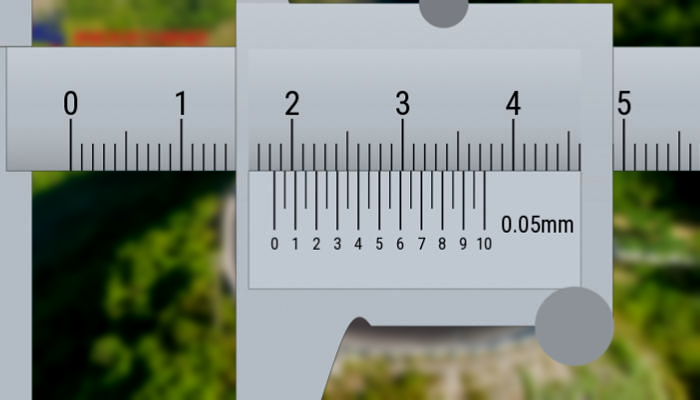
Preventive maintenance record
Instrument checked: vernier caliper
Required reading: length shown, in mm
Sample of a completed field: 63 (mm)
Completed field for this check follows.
18.4 (mm)
